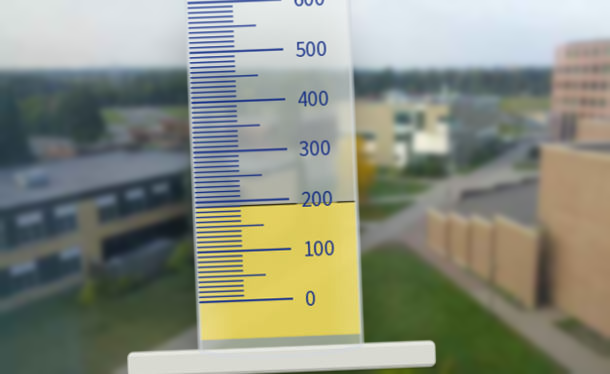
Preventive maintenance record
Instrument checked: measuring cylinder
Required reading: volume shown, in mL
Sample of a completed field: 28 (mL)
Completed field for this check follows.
190 (mL)
